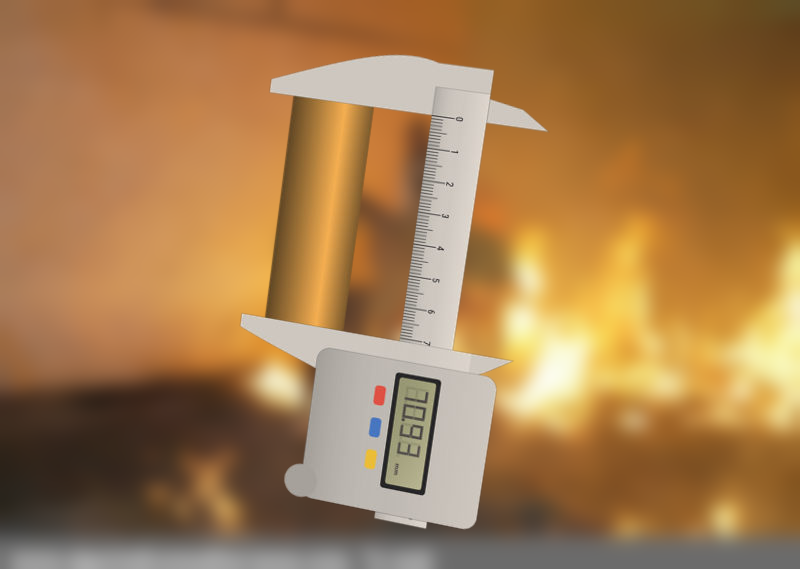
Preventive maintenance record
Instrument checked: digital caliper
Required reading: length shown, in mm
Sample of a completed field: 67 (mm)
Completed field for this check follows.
70.93 (mm)
